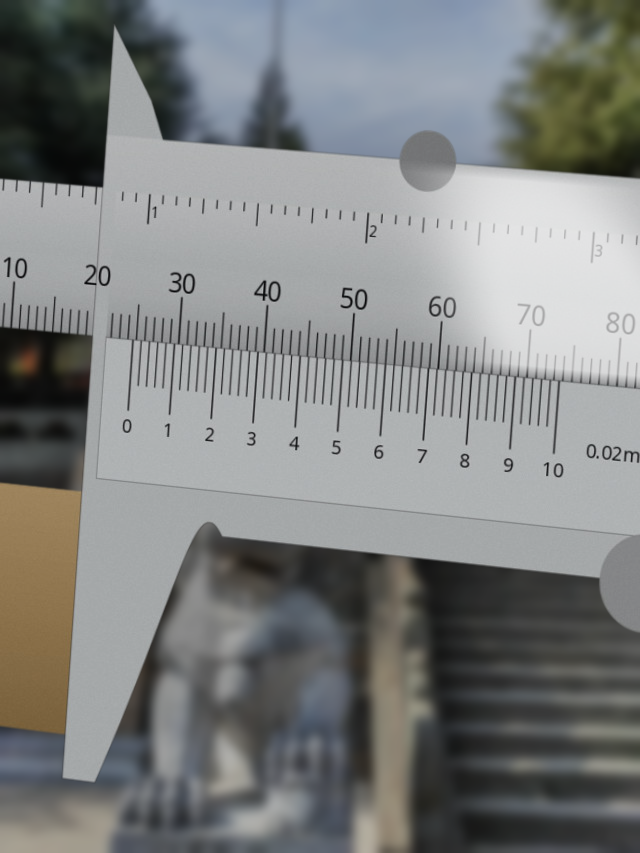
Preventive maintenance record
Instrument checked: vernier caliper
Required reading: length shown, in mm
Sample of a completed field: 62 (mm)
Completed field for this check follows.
24.6 (mm)
